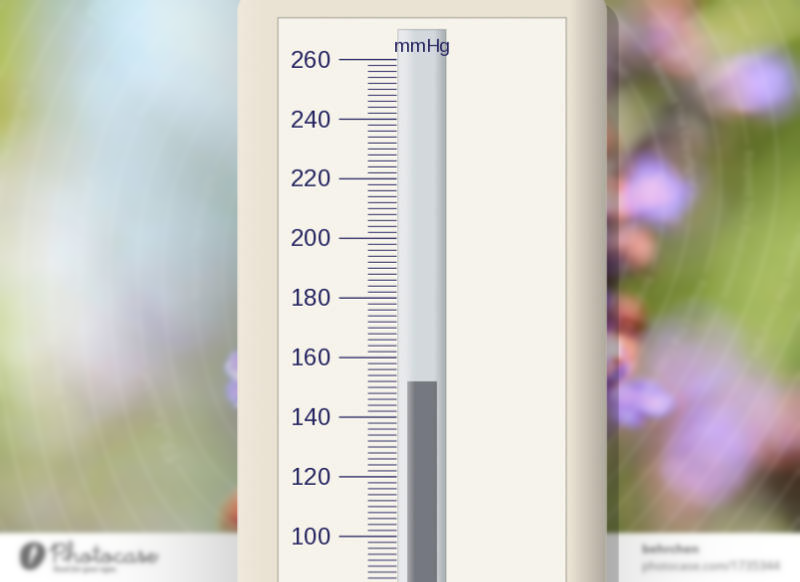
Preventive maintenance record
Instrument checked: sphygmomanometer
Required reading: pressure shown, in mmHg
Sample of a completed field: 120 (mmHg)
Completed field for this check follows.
152 (mmHg)
